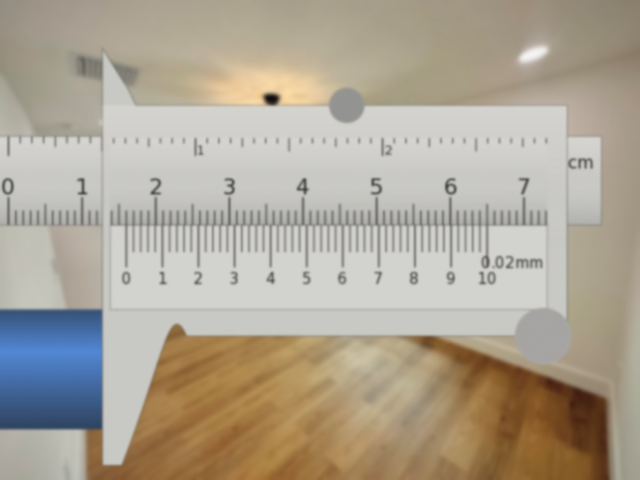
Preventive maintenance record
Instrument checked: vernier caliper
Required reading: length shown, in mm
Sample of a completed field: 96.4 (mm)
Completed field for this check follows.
16.0 (mm)
